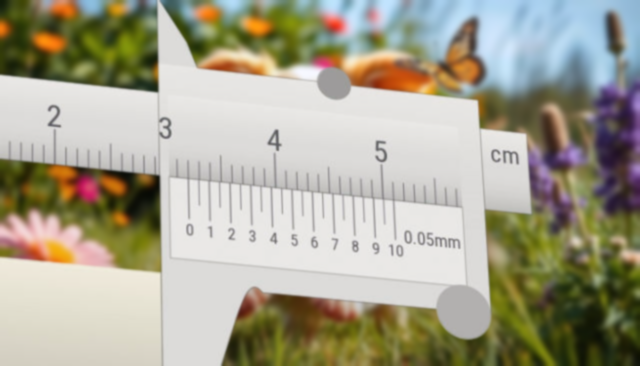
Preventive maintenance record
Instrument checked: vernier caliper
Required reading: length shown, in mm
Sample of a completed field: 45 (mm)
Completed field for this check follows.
32.0 (mm)
